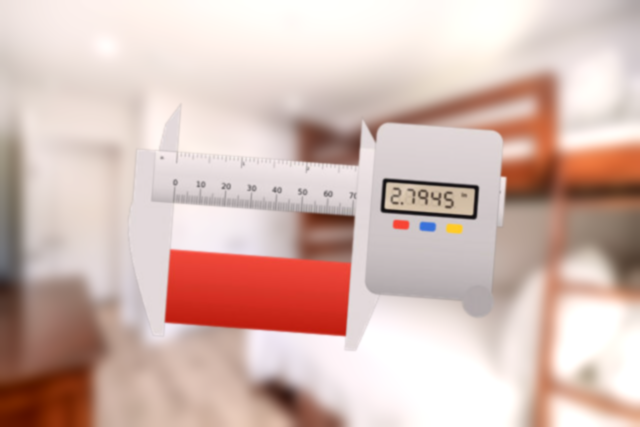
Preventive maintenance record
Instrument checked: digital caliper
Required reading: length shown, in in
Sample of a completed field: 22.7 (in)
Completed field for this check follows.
2.7945 (in)
